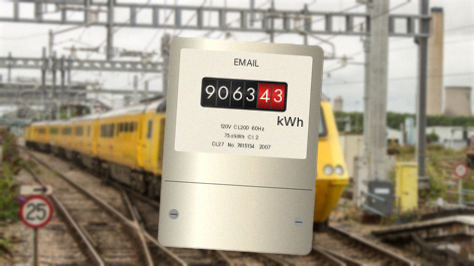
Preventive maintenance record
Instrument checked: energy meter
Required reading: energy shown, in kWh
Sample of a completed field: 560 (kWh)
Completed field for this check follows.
9063.43 (kWh)
